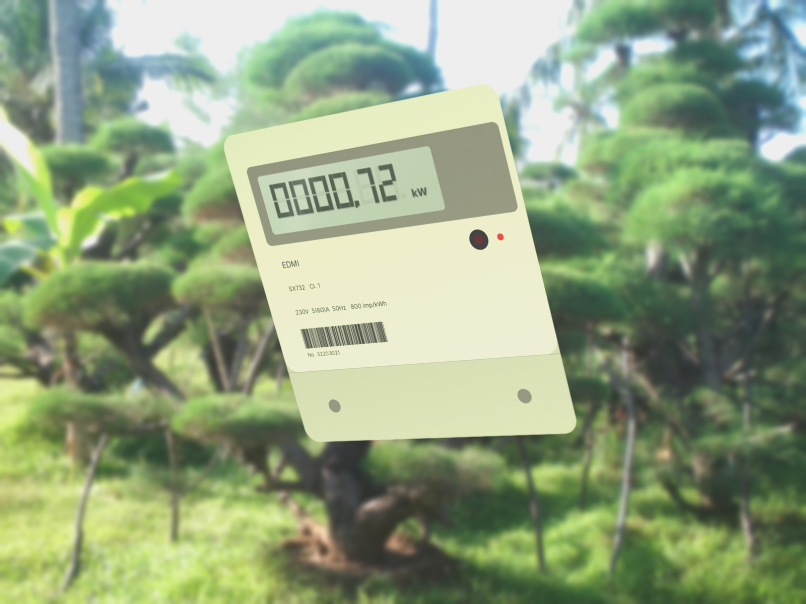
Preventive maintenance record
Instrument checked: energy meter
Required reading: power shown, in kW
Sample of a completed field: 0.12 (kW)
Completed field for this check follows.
0.72 (kW)
